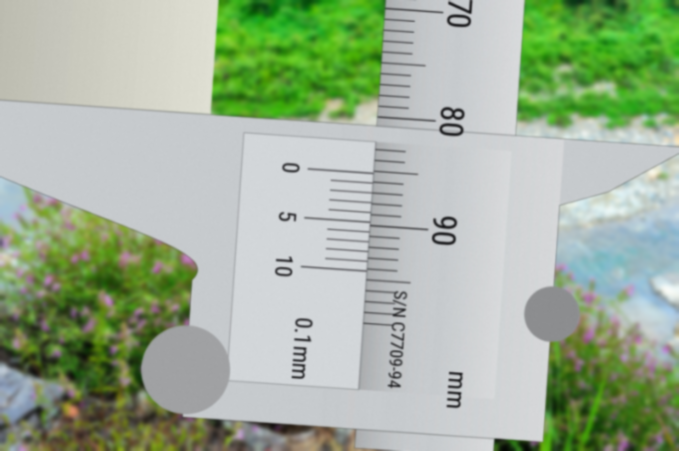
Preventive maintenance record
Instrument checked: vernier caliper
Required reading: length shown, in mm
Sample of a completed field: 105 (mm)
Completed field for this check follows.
85.2 (mm)
